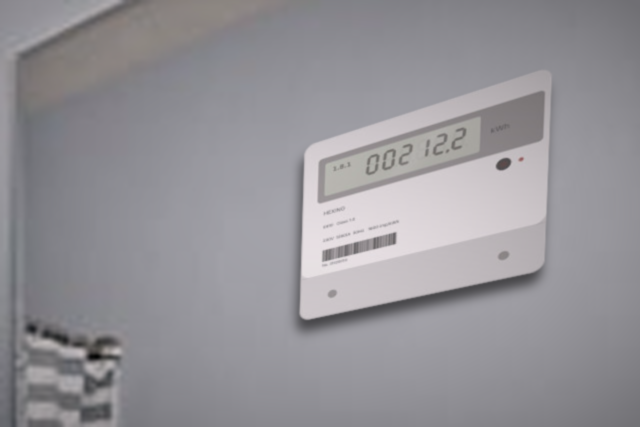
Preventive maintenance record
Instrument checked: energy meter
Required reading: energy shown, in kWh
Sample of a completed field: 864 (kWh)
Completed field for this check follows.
212.2 (kWh)
